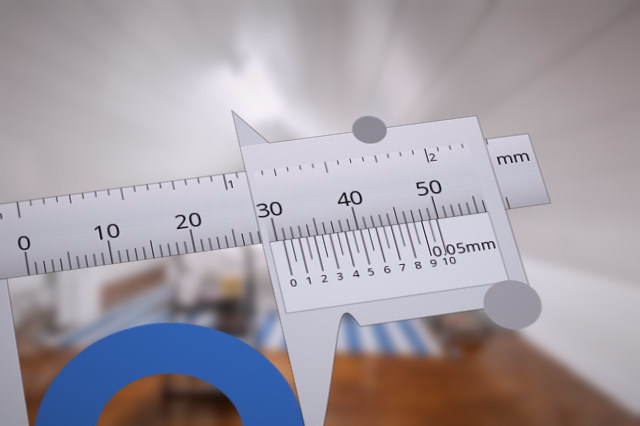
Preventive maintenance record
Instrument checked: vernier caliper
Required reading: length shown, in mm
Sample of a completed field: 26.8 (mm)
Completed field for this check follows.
30.8 (mm)
